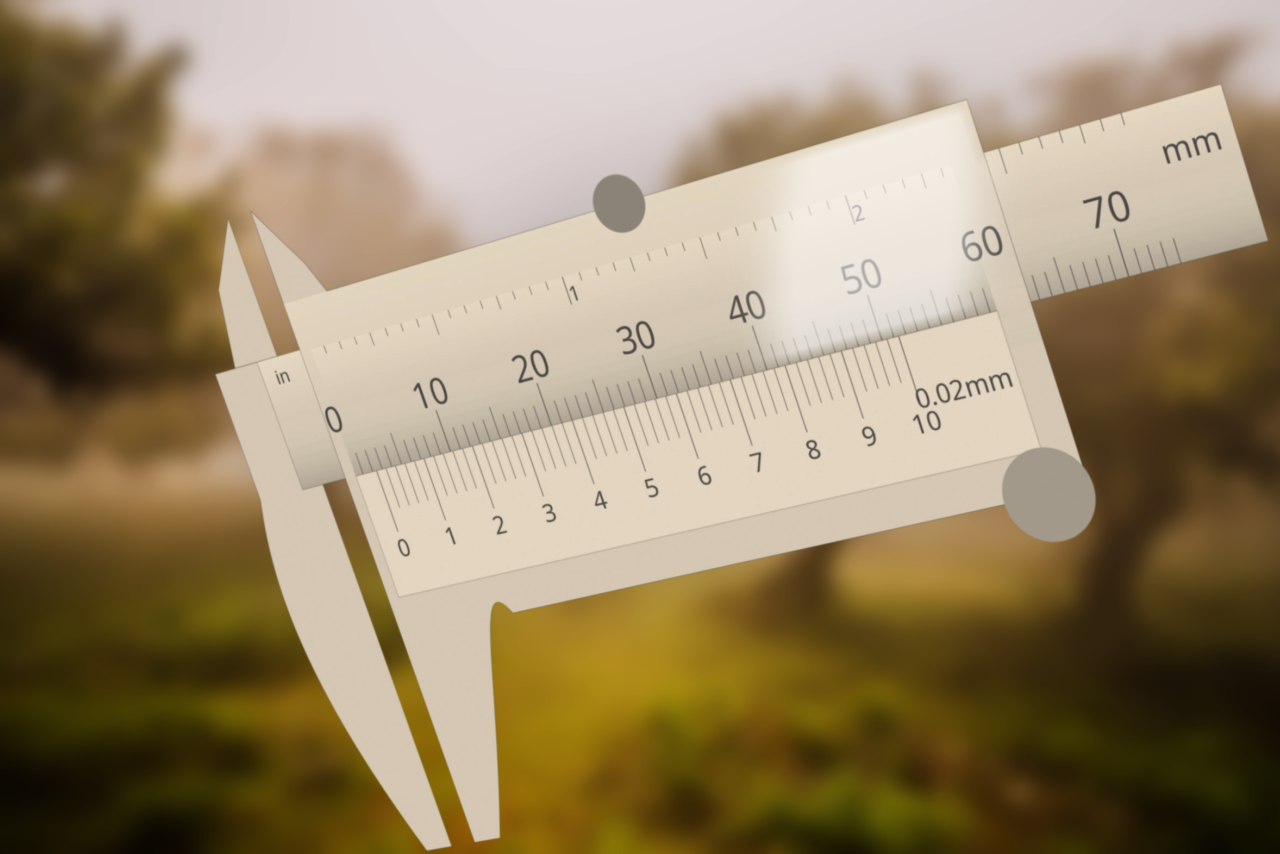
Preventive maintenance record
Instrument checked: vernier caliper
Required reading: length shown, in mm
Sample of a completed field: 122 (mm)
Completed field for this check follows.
2.4 (mm)
